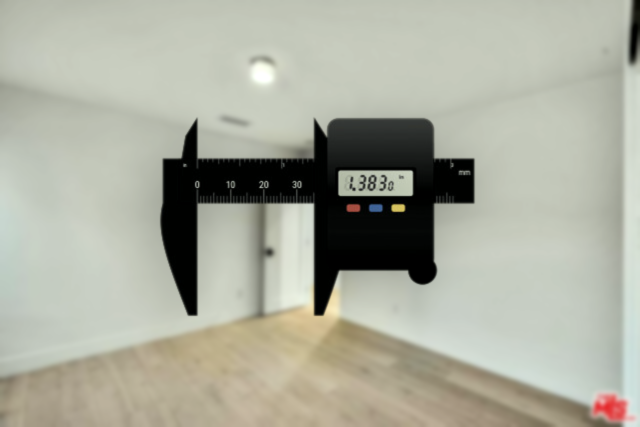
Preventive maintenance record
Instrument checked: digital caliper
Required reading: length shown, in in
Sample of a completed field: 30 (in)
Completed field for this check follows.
1.3830 (in)
